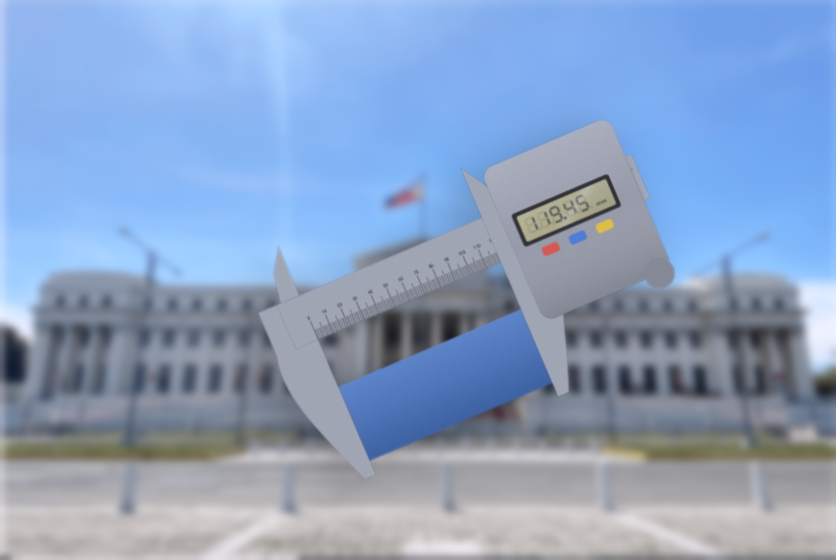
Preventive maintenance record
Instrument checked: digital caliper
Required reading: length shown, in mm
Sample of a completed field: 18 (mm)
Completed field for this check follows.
119.45 (mm)
